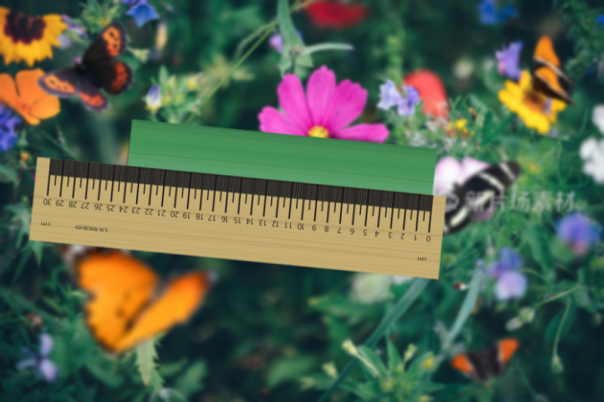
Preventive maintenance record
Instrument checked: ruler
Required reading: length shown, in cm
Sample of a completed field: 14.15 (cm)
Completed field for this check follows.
24 (cm)
